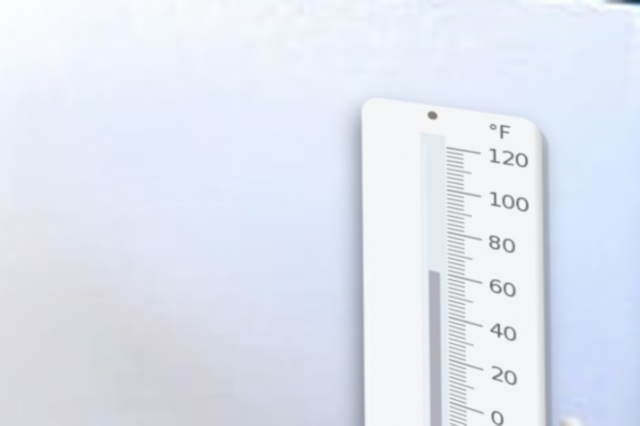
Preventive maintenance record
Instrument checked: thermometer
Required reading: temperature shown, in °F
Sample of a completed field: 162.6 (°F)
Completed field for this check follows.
60 (°F)
